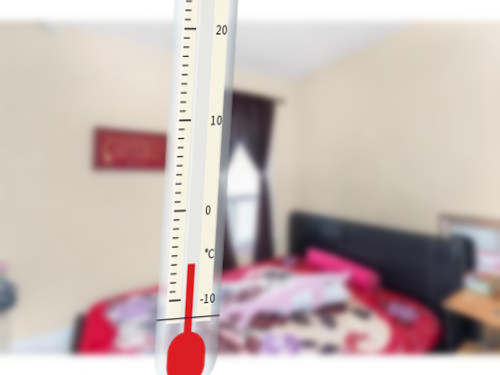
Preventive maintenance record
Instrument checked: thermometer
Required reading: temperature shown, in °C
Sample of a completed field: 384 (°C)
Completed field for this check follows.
-6 (°C)
